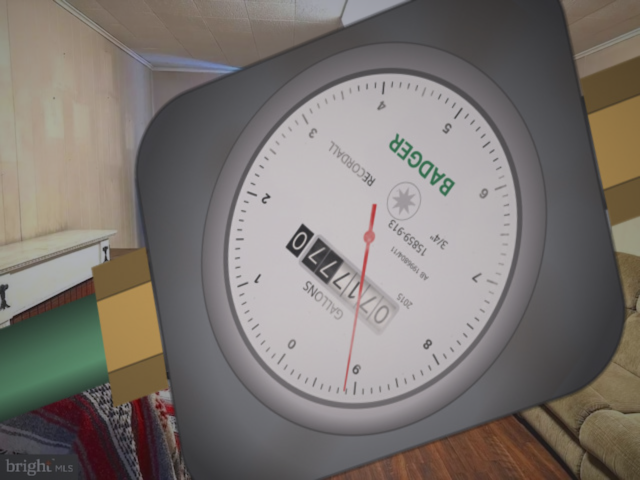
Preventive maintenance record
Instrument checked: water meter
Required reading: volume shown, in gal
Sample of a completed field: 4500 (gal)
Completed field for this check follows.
717769.1 (gal)
